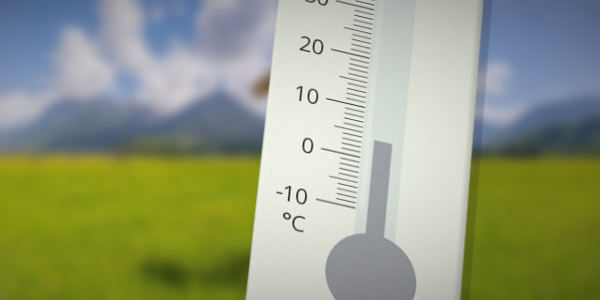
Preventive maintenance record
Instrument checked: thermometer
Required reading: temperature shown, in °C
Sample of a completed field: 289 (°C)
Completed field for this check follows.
4 (°C)
